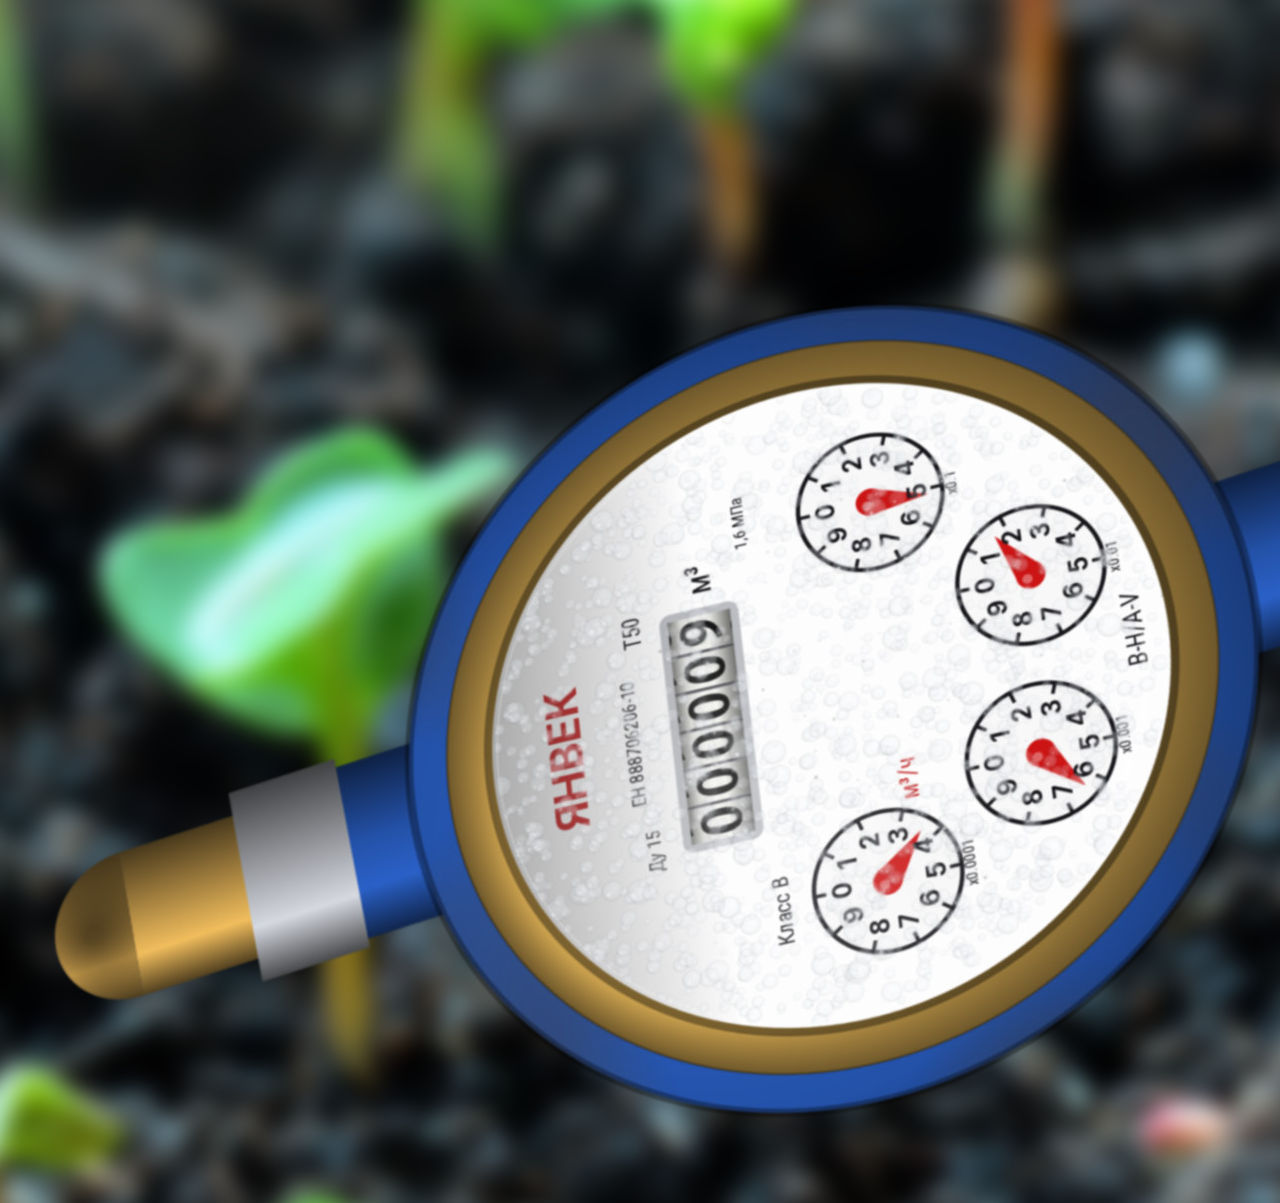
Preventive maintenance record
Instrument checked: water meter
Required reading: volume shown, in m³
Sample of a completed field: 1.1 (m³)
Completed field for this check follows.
9.5163 (m³)
